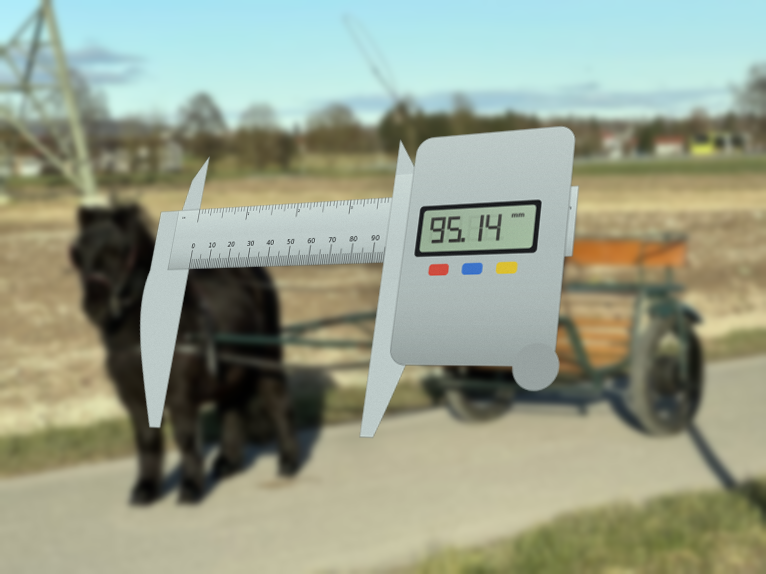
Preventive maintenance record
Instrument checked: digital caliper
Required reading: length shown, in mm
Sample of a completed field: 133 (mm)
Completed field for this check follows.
95.14 (mm)
